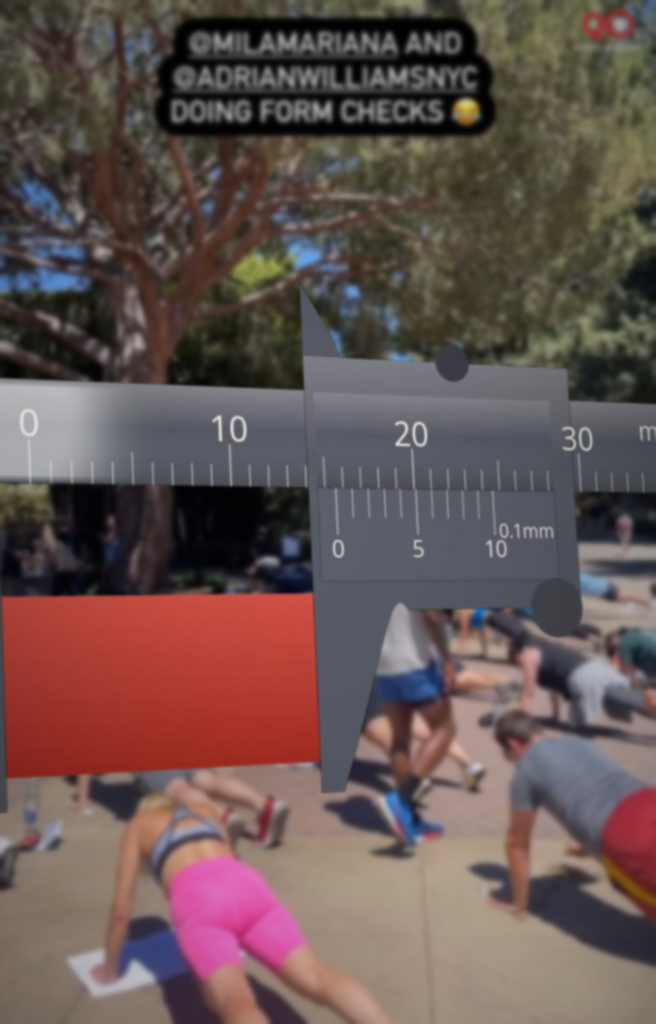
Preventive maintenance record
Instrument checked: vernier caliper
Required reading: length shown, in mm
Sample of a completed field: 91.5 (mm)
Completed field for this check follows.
15.6 (mm)
